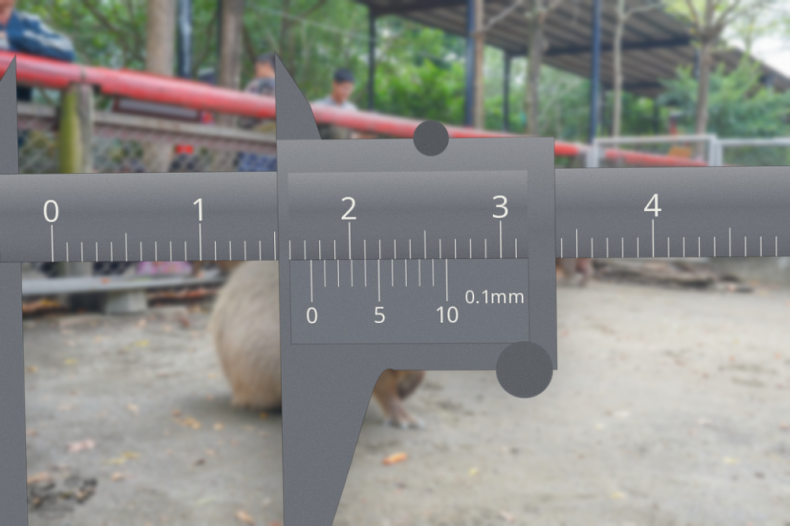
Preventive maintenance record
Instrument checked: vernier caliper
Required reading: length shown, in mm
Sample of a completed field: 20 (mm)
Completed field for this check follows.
17.4 (mm)
